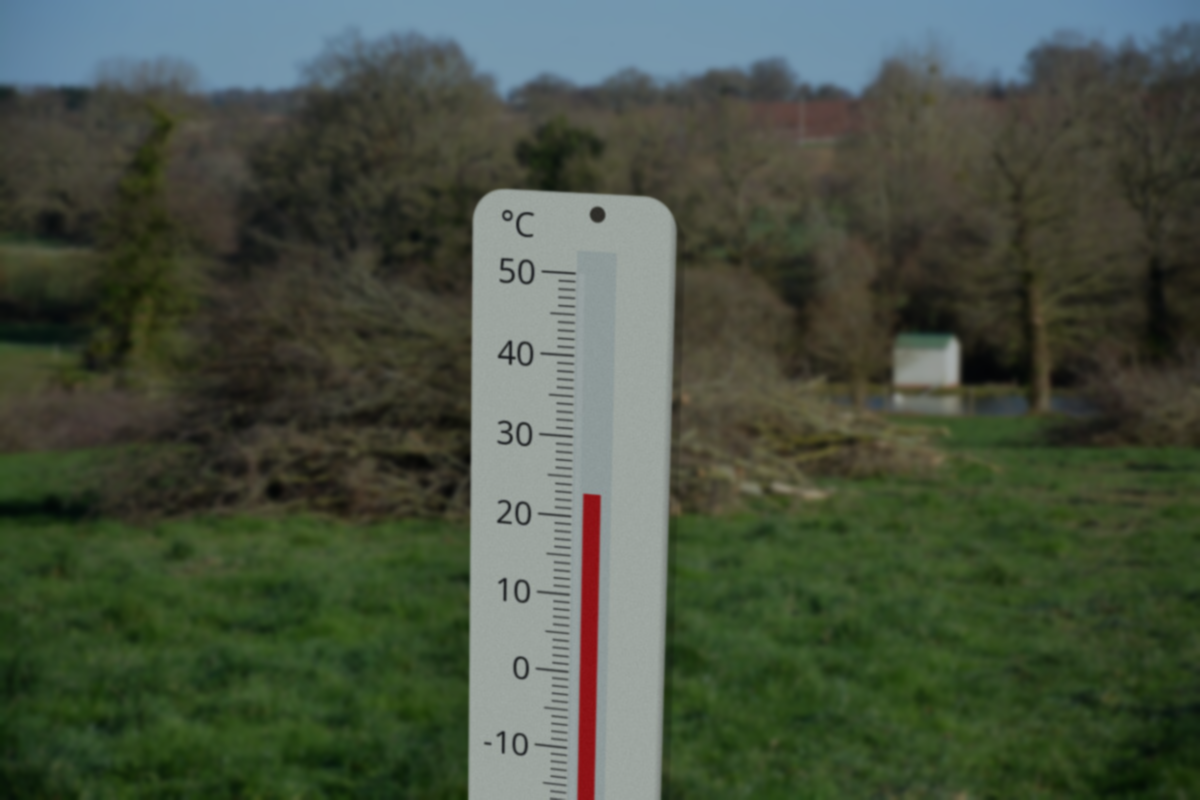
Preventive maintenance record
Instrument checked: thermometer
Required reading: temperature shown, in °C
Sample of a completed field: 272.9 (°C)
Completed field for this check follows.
23 (°C)
